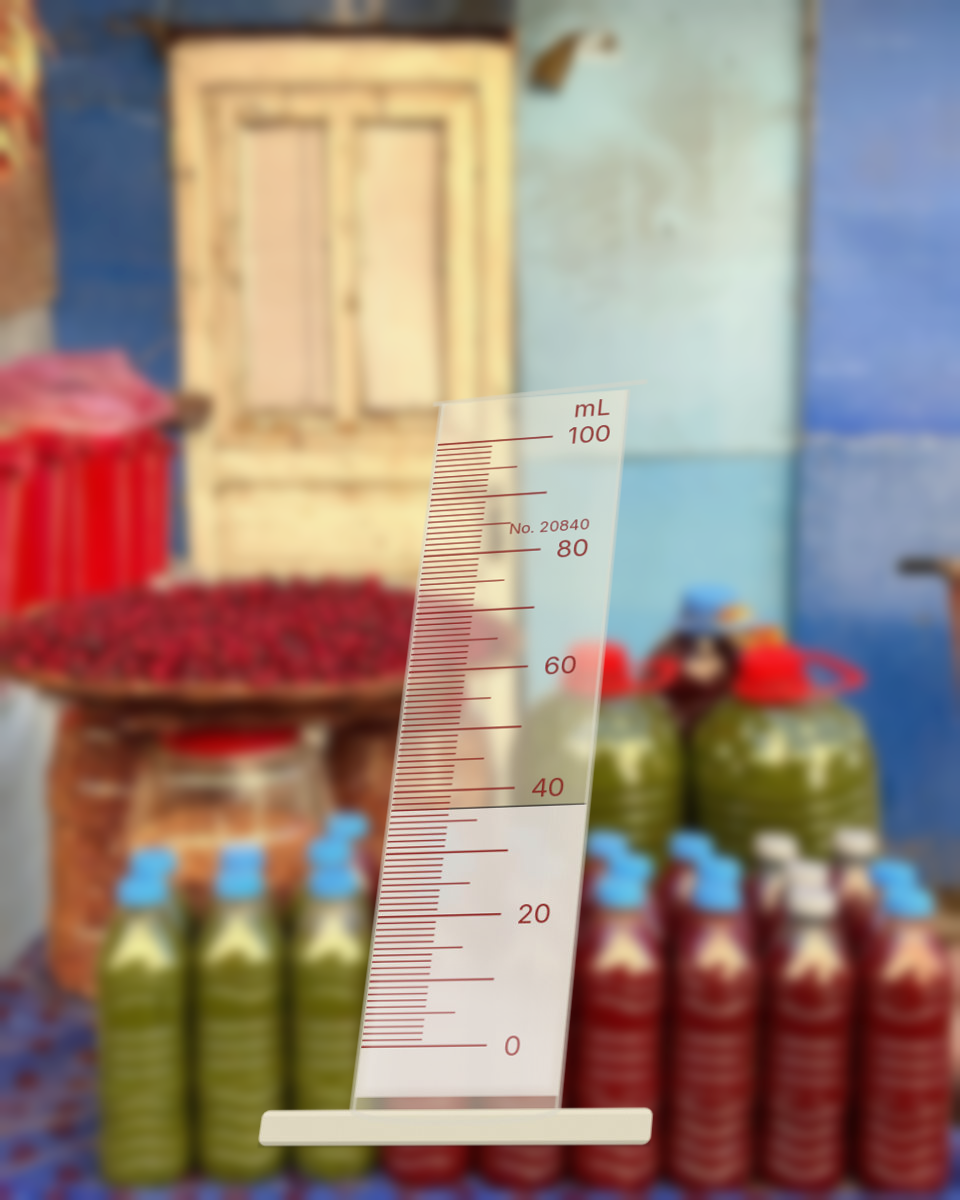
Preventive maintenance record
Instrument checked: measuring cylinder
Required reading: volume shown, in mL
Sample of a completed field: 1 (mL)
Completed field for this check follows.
37 (mL)
